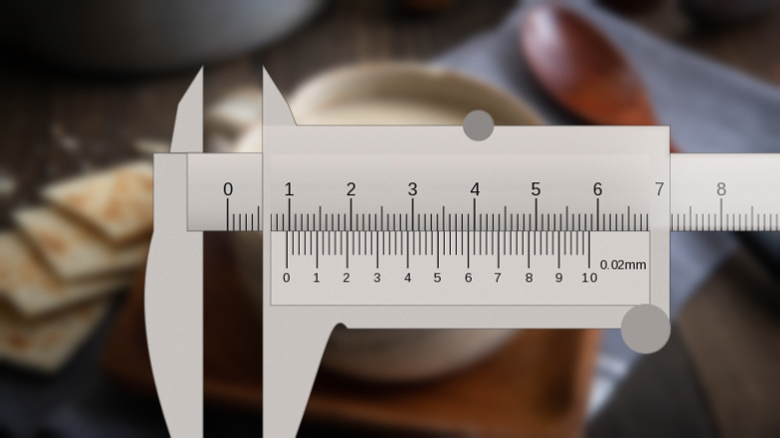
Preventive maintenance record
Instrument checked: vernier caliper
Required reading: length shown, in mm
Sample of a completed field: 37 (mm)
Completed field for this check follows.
9.6 (mm)
